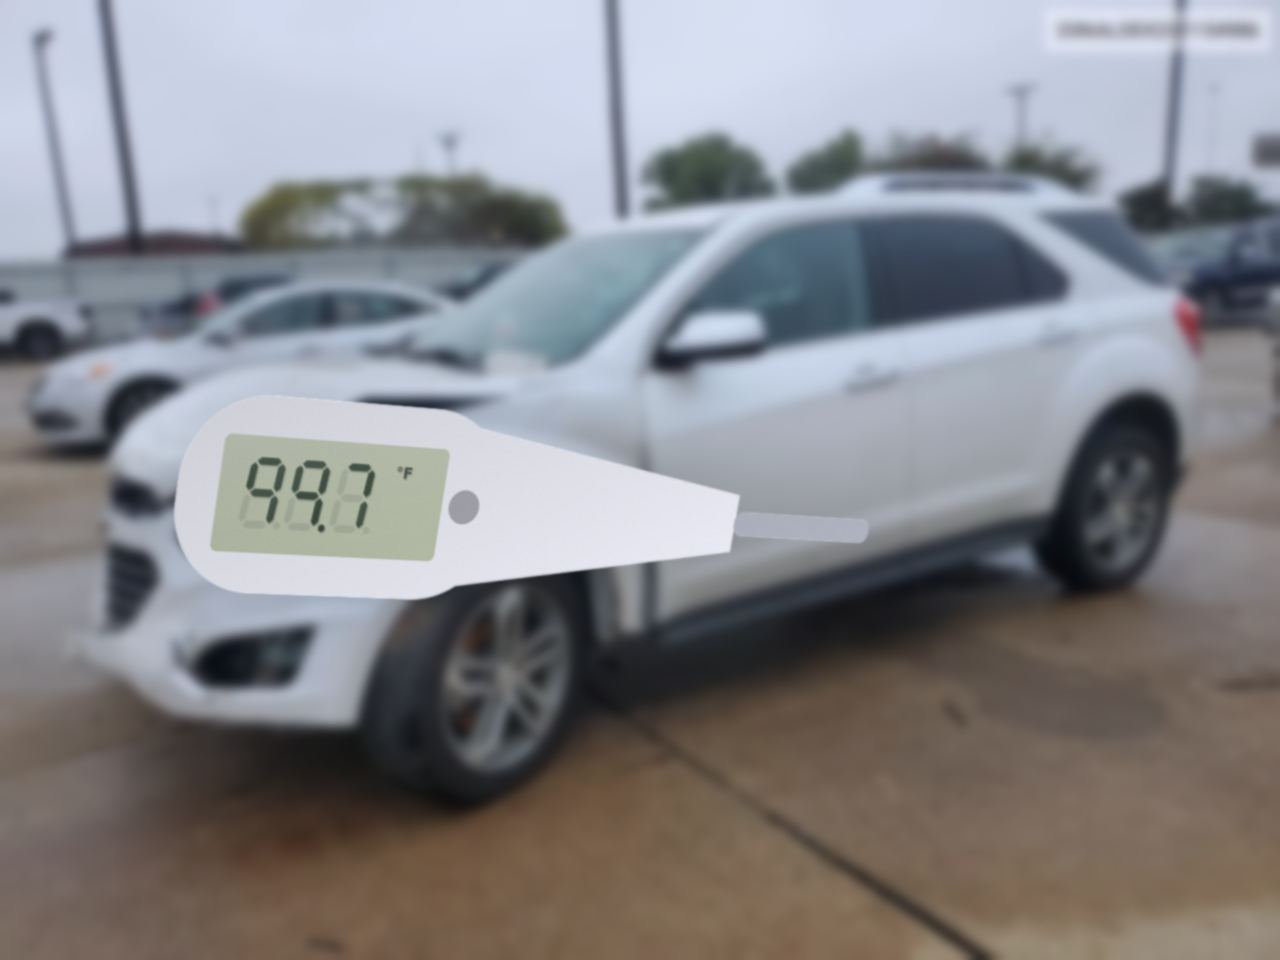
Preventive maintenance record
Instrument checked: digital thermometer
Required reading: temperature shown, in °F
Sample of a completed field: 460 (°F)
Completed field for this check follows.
99.7 (°F)
